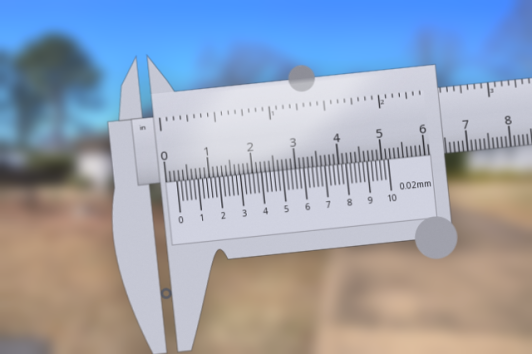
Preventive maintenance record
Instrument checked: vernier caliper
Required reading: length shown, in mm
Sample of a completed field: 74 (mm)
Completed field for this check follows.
2.5 (mm)
